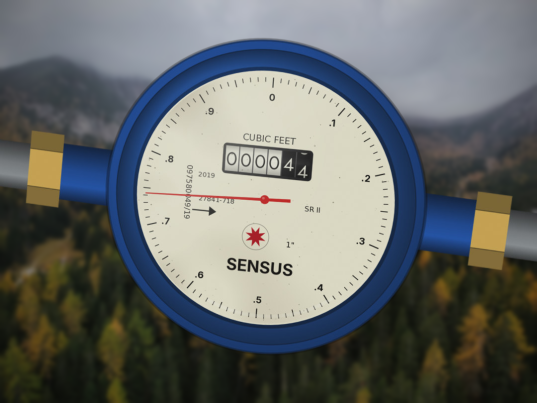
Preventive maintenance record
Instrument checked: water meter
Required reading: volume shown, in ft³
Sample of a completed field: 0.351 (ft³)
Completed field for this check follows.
43.74 (ft³)
